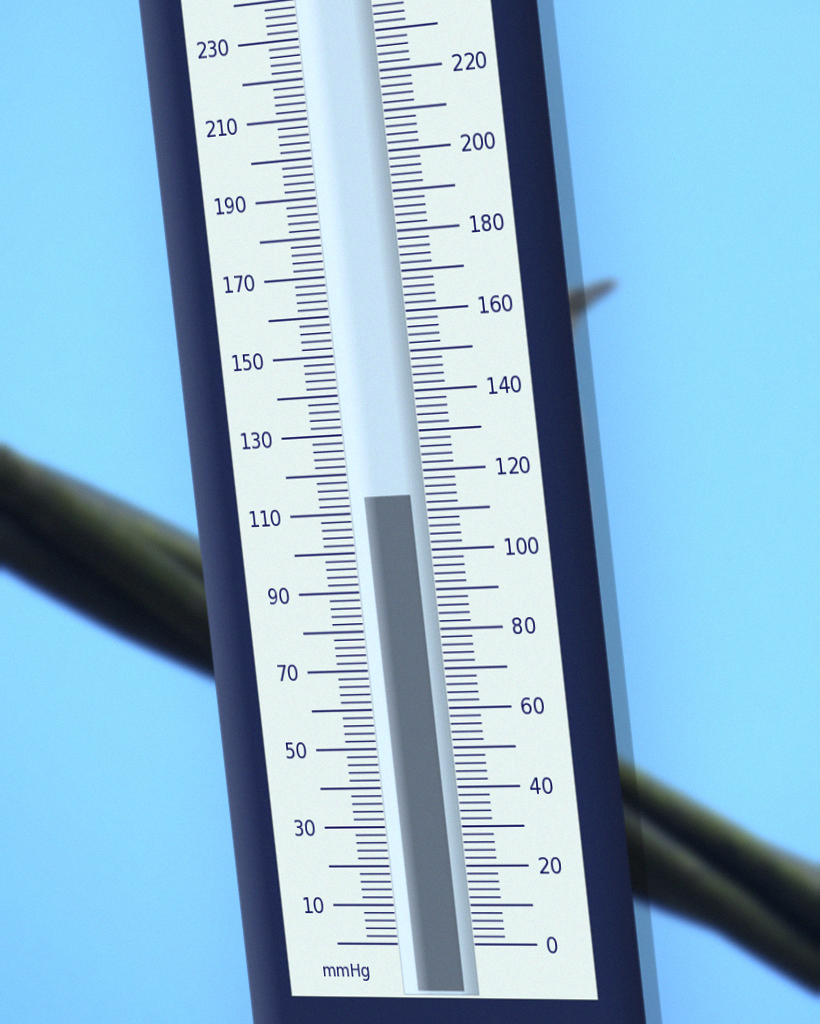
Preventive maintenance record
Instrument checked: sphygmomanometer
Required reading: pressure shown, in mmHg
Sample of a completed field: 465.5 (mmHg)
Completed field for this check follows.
114 (mmHg)
